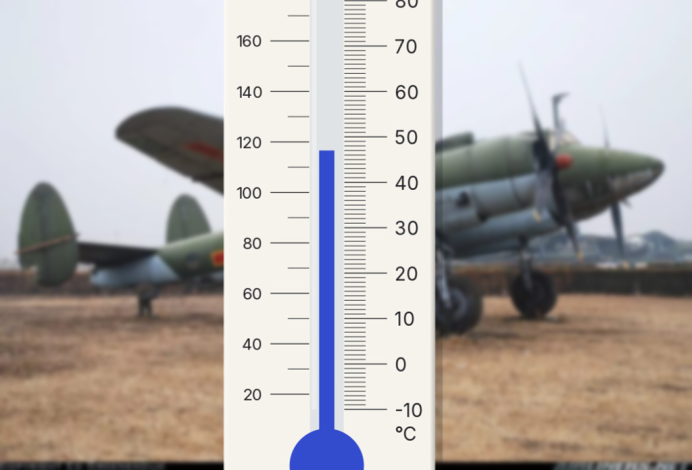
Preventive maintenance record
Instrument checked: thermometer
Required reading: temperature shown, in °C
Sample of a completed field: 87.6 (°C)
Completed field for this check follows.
47 (°C)
